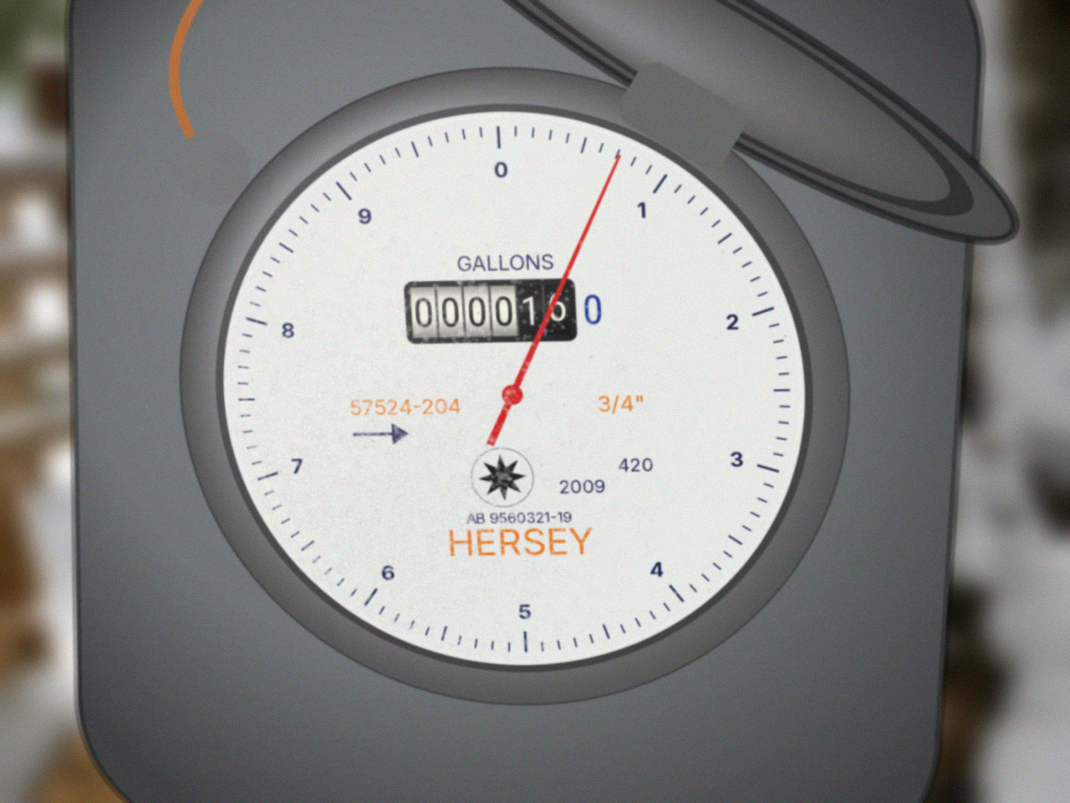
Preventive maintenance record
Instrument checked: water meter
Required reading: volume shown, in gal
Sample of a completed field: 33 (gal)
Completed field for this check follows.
160.7 (gal)
